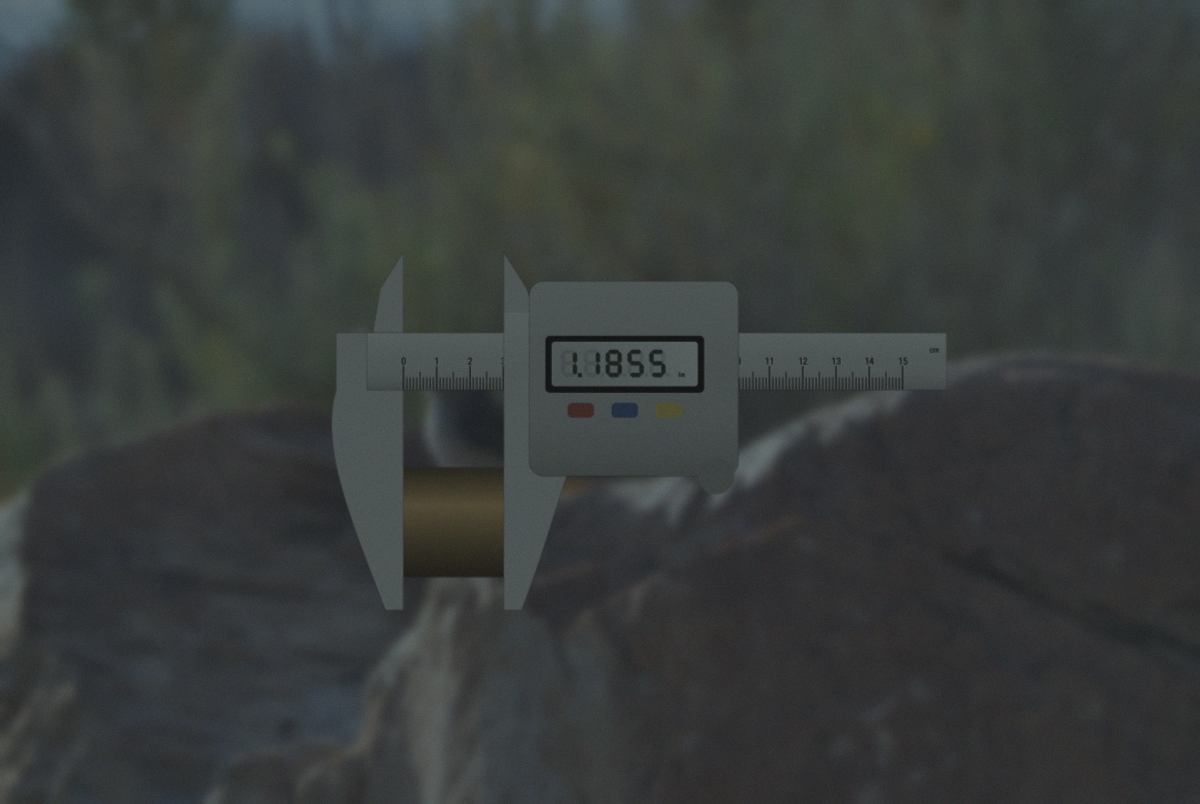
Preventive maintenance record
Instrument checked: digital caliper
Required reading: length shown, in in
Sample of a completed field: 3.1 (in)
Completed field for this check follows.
1.1855 (in)
